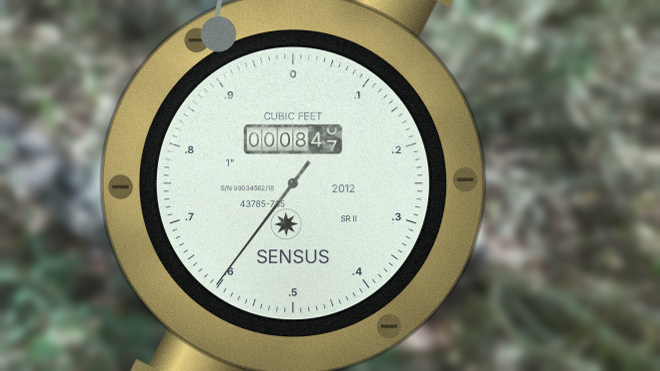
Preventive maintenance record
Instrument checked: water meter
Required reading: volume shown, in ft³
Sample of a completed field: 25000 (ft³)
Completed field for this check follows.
846.60 (ft³)
